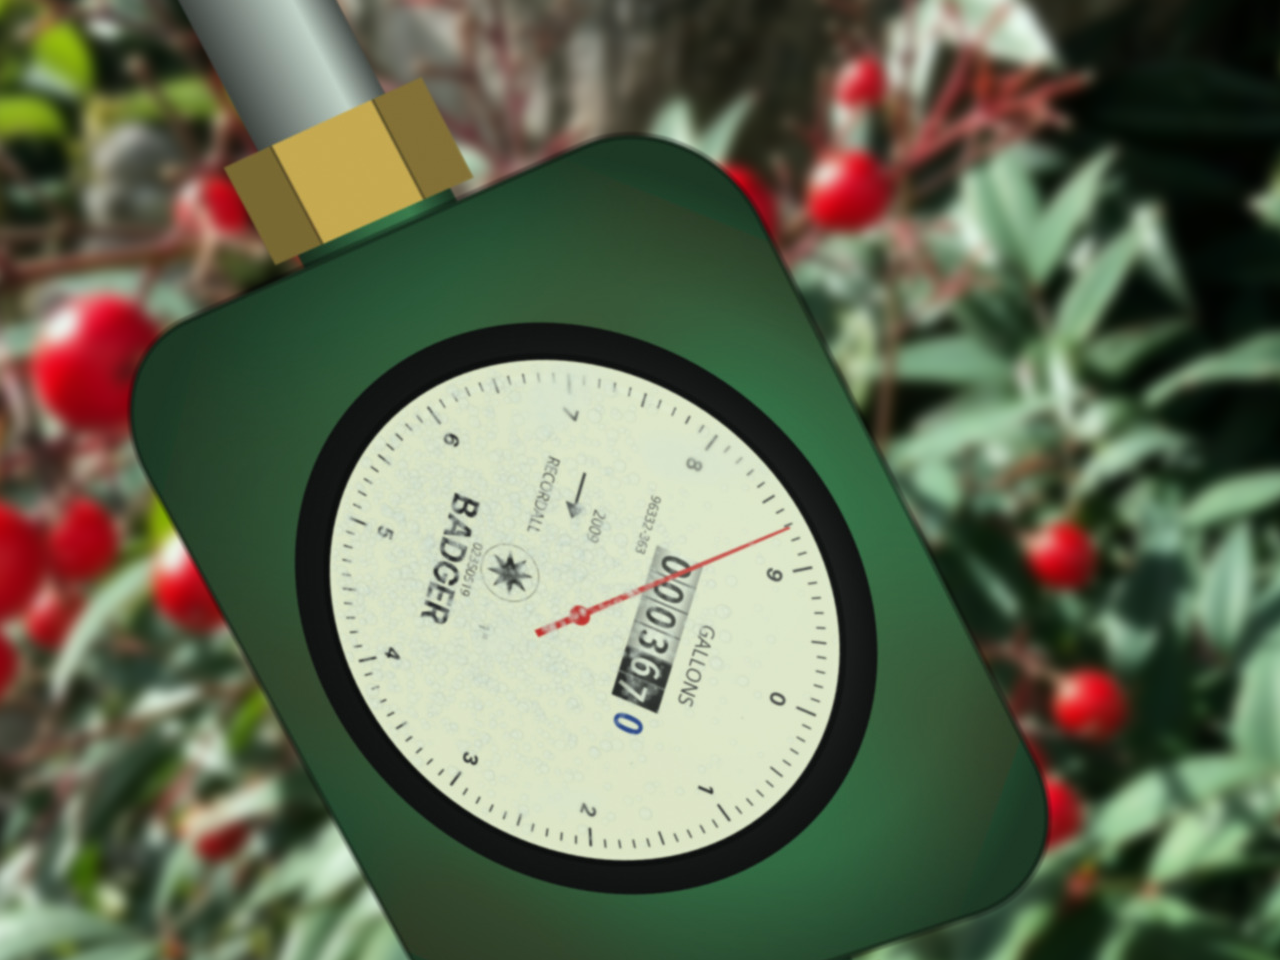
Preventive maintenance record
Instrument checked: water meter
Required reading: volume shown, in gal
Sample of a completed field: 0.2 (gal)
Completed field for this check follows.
3668.7 (gal)
